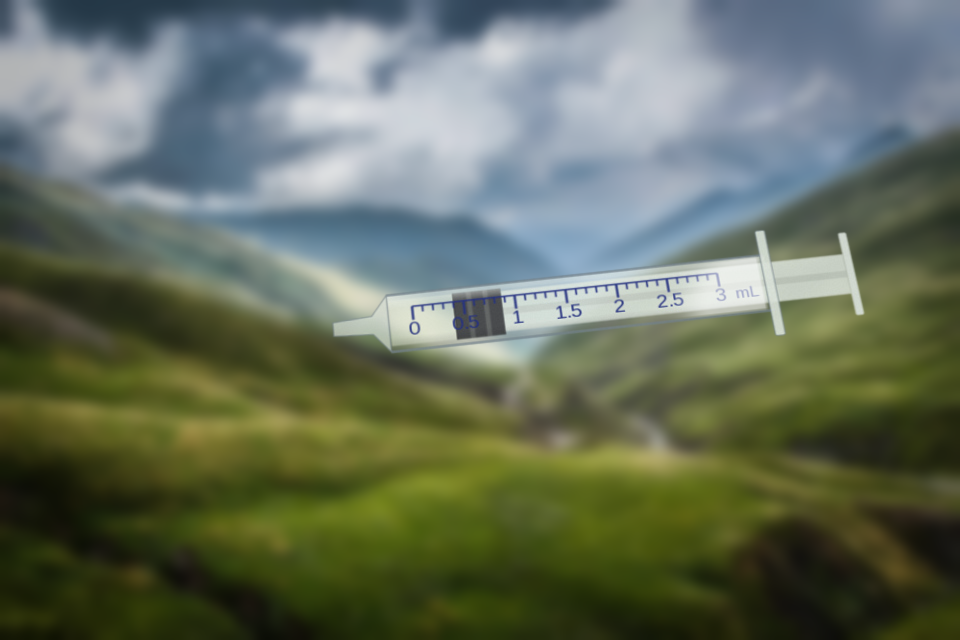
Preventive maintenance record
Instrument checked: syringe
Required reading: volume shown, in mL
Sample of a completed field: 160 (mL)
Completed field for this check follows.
0.4 (mL)
